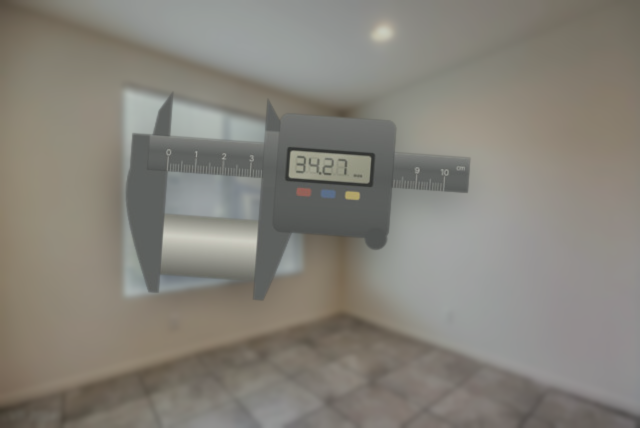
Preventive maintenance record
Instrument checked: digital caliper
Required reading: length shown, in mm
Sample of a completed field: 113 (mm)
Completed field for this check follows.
34.27 (mm)
